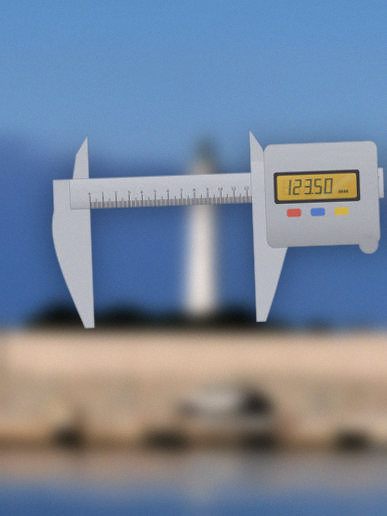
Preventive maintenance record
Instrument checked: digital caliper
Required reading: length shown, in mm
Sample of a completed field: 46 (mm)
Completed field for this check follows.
123.50 (mm)
